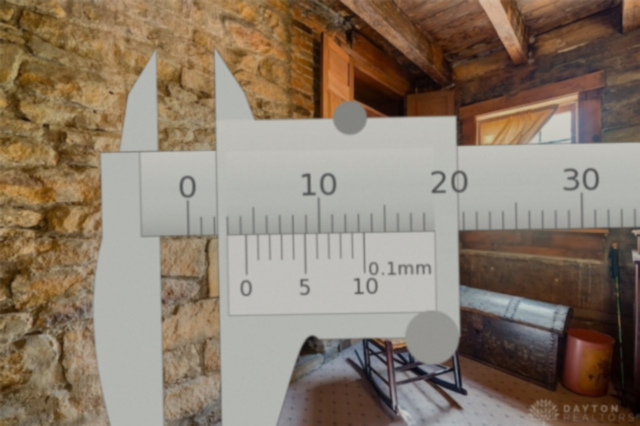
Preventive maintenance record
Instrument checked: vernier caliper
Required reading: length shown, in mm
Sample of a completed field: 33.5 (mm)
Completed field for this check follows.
4.4 (mm)
